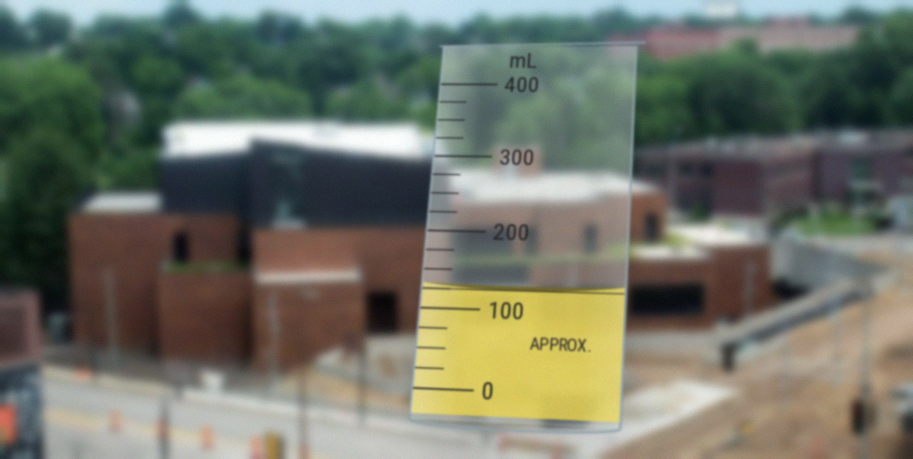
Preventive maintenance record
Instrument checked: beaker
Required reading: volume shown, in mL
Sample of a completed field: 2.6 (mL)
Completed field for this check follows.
125 (mL)
